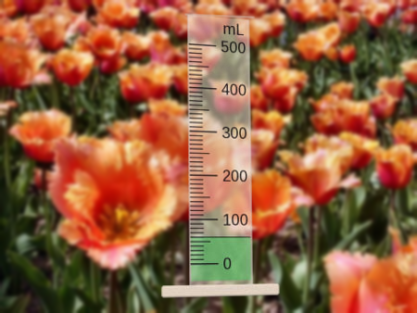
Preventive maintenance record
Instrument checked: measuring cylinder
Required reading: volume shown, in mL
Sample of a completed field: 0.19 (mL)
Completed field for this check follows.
60 (mL)
